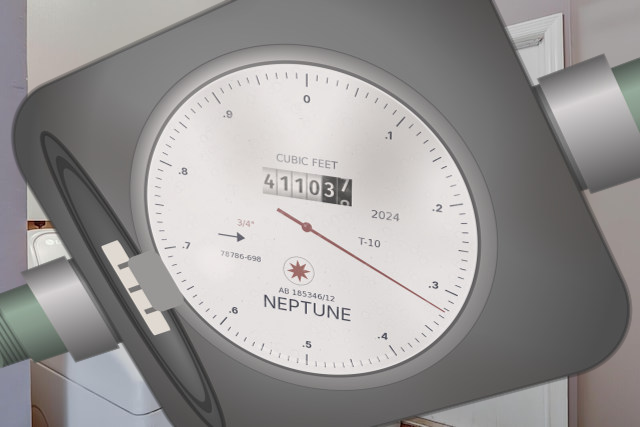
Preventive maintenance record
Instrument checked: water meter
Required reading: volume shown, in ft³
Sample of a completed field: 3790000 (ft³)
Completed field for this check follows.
411037.32 (ft³)
